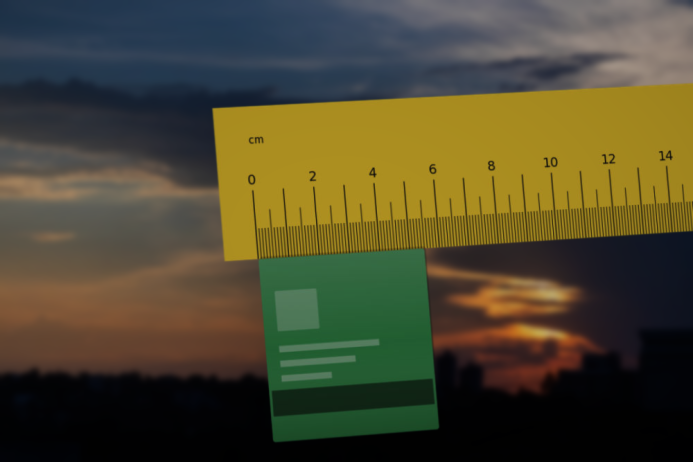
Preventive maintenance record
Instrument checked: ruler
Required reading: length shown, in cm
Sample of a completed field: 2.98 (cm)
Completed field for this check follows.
5.5 (cm)
